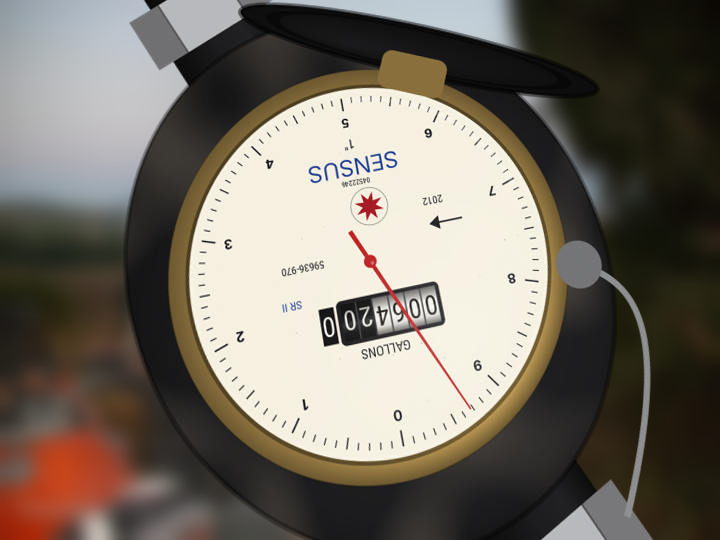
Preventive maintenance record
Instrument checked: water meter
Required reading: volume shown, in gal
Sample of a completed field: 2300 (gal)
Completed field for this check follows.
64199.3 (gal)
